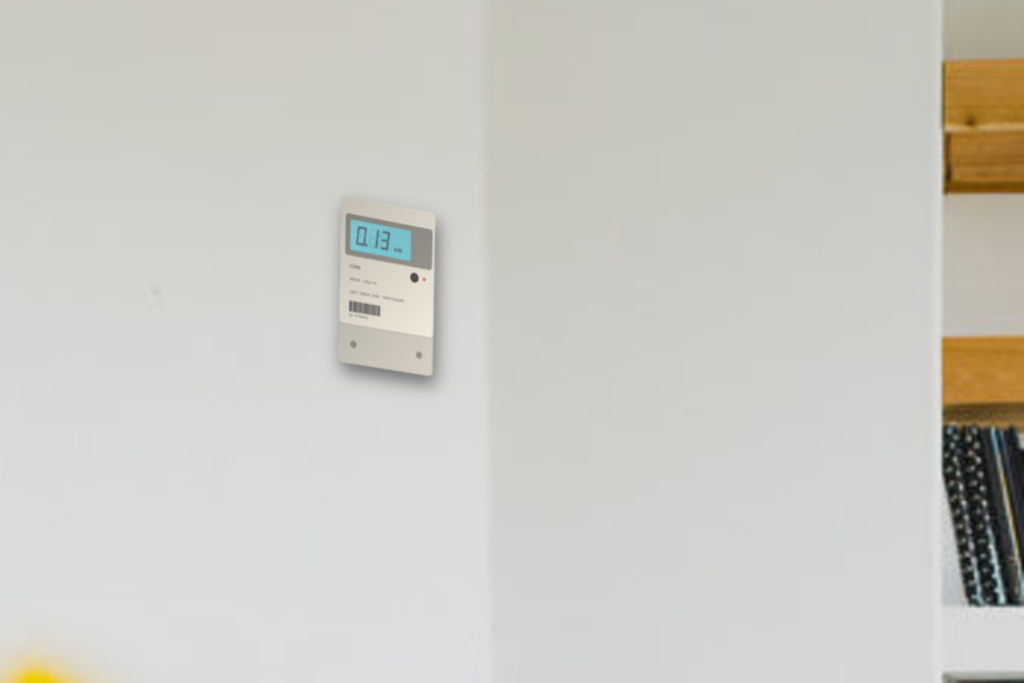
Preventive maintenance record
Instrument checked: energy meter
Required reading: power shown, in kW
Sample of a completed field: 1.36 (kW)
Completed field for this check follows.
0.13 (kW)
